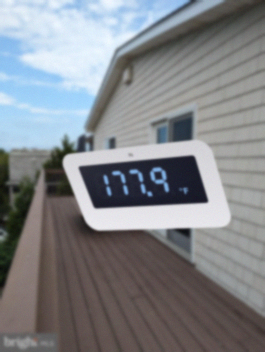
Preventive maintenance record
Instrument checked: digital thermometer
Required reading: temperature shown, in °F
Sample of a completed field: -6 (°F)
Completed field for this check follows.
177.9 (°F)
